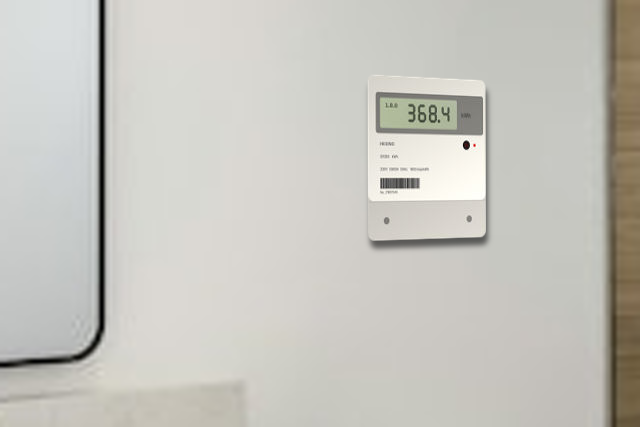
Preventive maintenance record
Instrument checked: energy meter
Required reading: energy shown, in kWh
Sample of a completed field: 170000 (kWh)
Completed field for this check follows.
368.4 (kWh)
